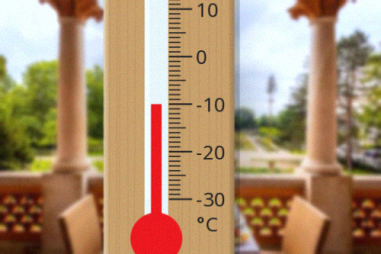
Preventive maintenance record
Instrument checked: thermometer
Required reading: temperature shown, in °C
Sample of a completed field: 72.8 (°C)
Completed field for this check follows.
-10 (°C)
